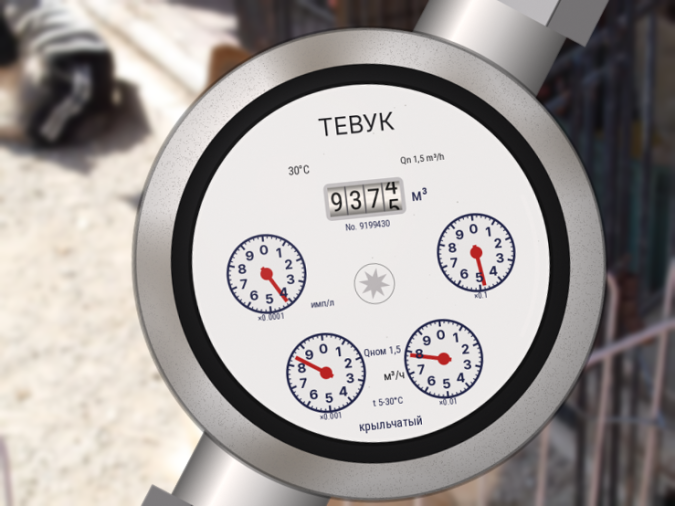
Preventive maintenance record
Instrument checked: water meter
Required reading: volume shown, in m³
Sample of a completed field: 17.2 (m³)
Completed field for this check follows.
9374.4784 (m³)
